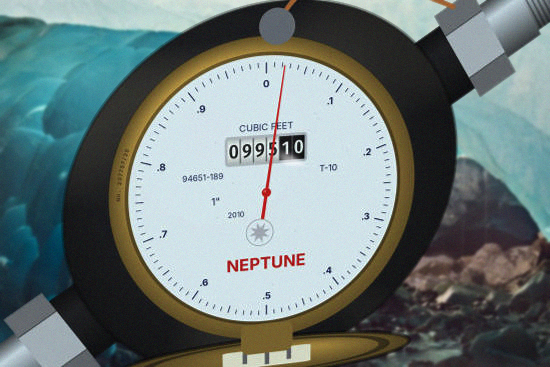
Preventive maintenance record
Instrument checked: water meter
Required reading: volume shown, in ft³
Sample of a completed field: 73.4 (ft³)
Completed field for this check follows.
99510.02 (ft³)
